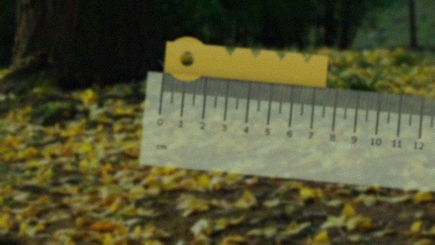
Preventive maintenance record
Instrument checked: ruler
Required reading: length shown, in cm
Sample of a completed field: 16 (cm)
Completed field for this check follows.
7.5 (cm)
